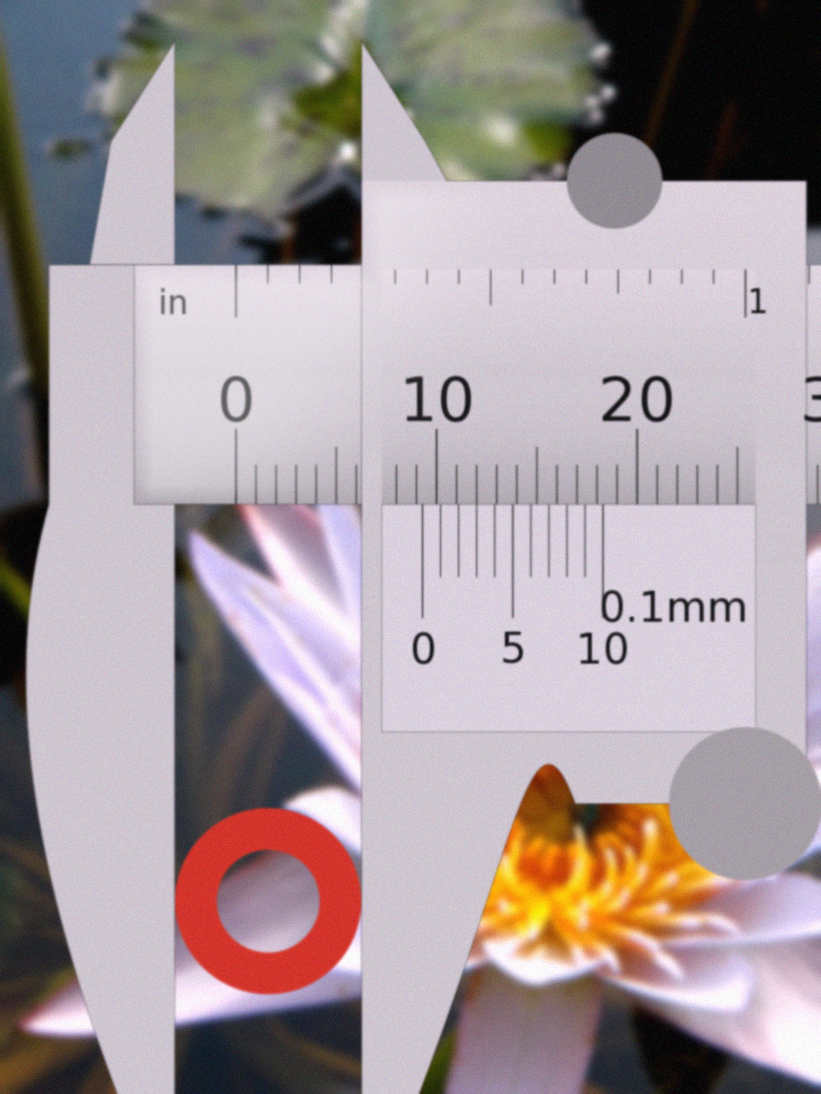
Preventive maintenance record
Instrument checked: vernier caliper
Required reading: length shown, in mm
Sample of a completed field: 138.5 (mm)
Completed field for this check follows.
9.3 (mm)
